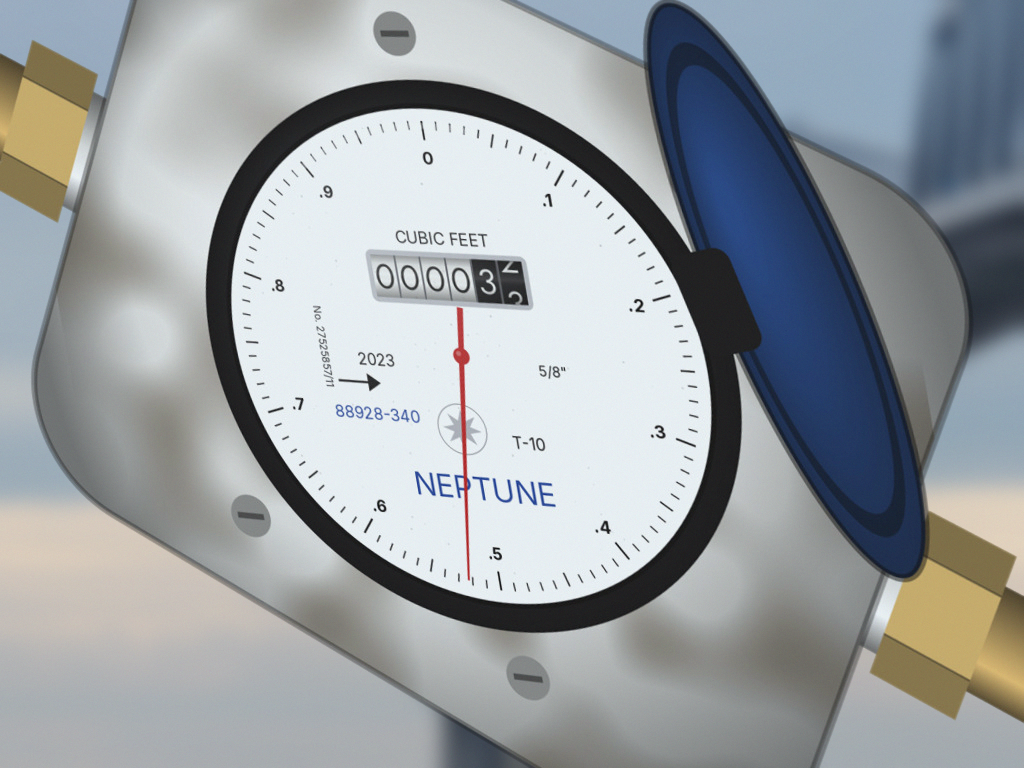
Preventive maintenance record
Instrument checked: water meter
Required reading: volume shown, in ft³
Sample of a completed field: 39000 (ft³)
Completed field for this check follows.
32.52 (ft³)
